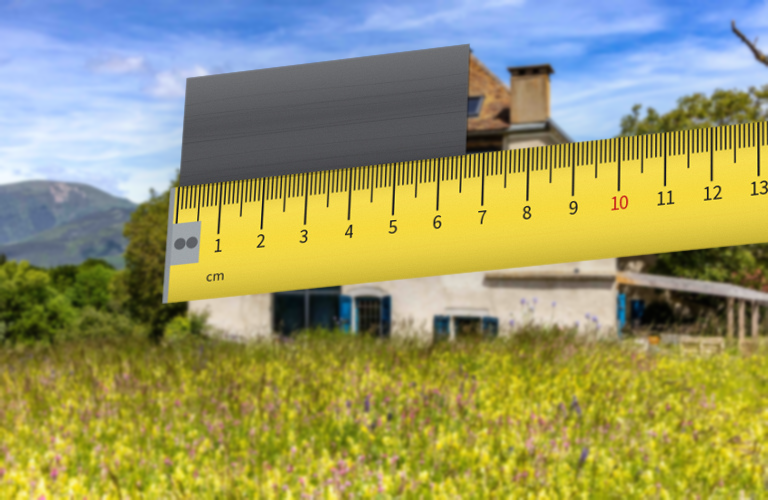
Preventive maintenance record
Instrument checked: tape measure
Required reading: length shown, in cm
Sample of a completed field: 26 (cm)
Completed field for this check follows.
6.6 (cm)
